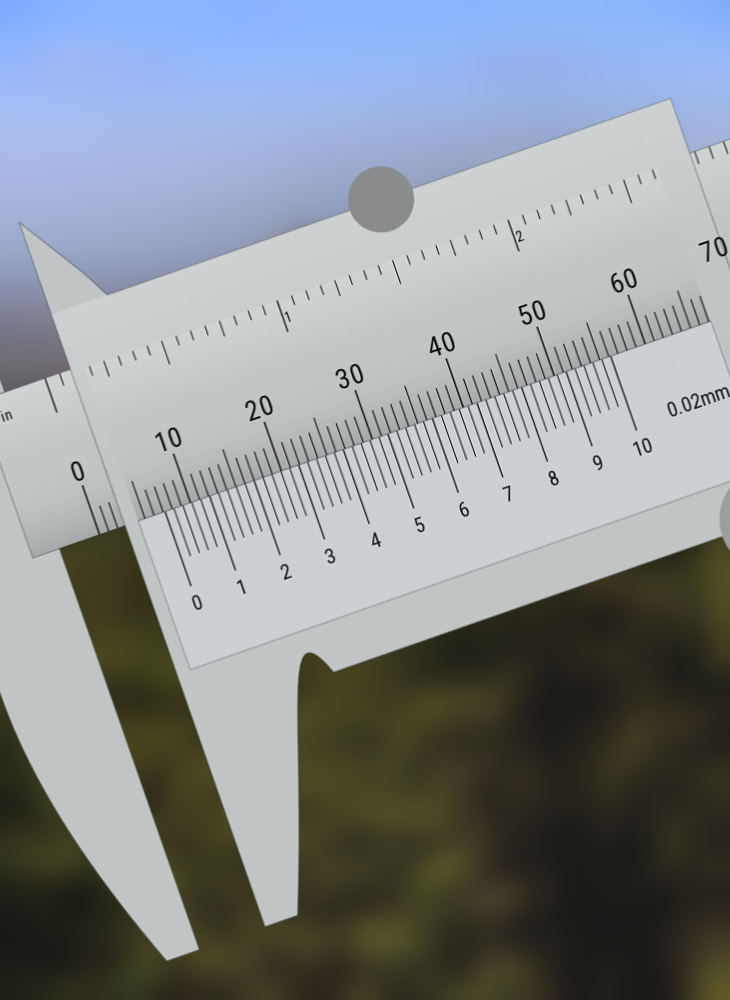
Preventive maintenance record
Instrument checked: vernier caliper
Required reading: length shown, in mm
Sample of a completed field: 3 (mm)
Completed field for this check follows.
7.2 (mm)
